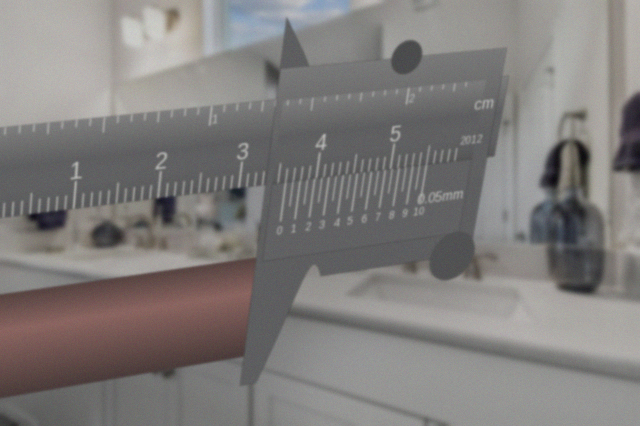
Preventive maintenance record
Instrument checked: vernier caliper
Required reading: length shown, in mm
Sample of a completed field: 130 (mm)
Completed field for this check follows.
36.0 (mm)
